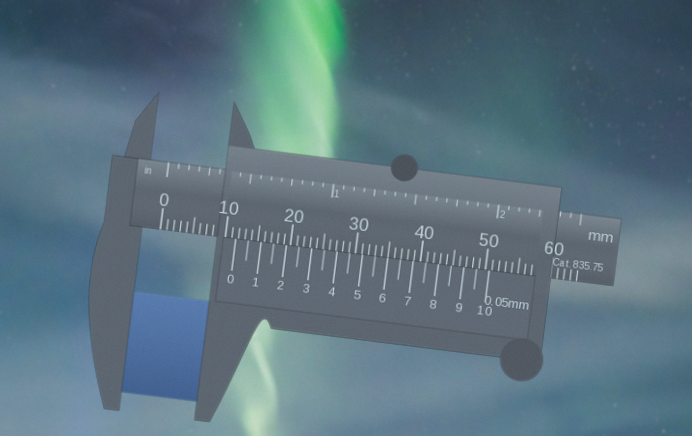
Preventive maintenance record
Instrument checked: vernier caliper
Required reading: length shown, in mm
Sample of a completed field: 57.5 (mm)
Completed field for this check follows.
11.6 (mm)
